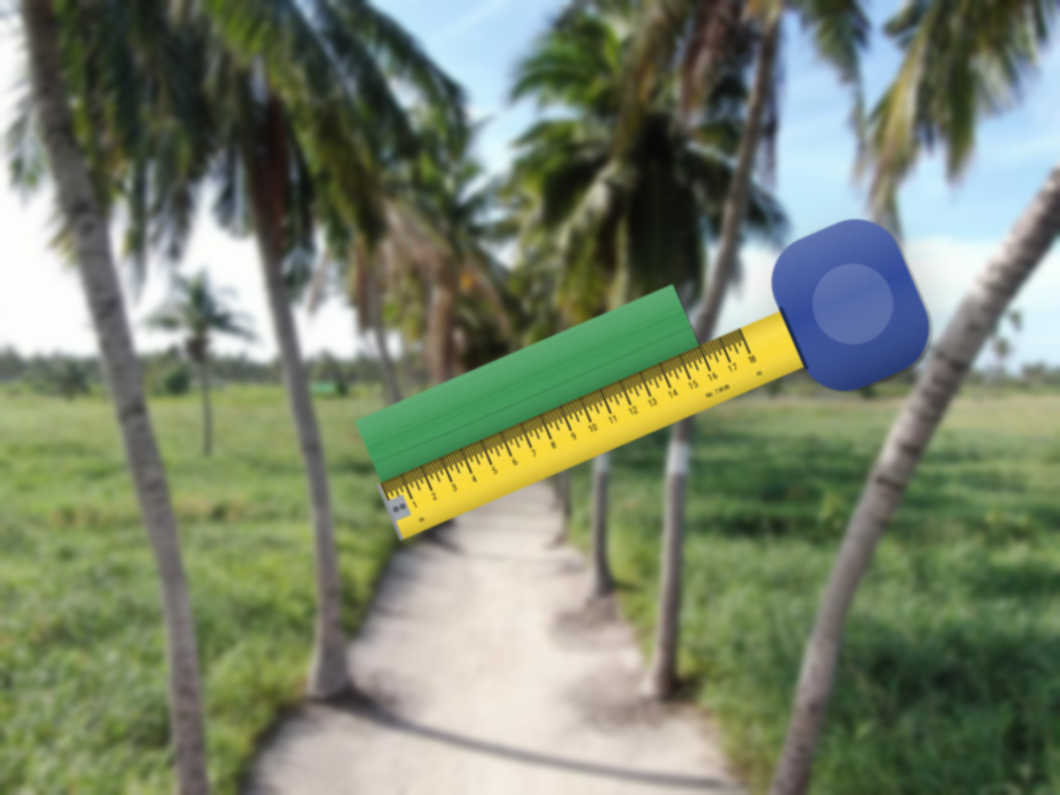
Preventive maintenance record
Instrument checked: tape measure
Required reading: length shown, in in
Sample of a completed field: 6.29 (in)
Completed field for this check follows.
16 (in)
